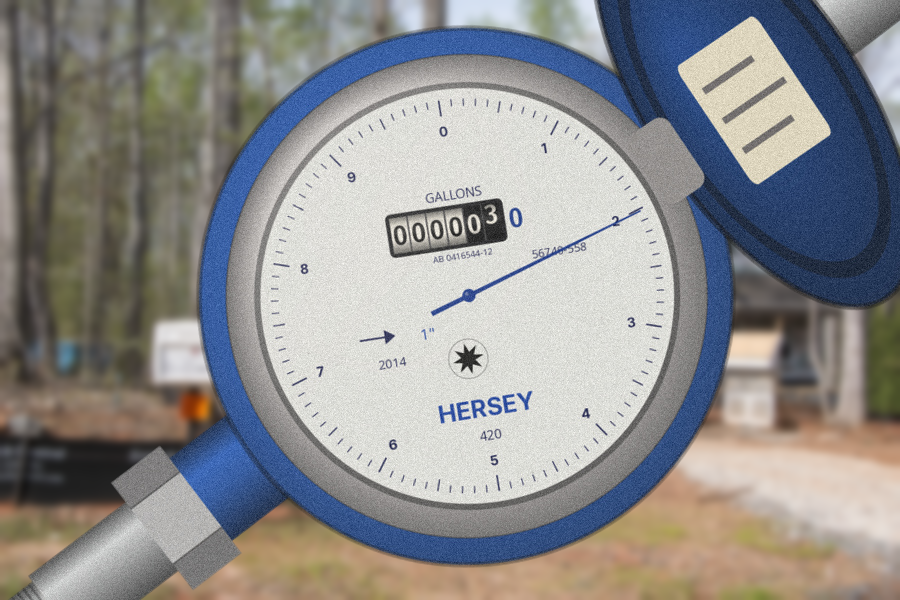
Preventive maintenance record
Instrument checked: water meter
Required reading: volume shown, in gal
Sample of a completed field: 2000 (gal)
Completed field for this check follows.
32.0 (gal)
